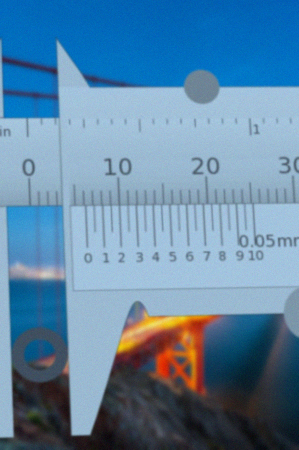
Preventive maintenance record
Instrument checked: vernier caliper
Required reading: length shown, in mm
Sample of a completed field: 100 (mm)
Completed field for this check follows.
6.2 (mm)
